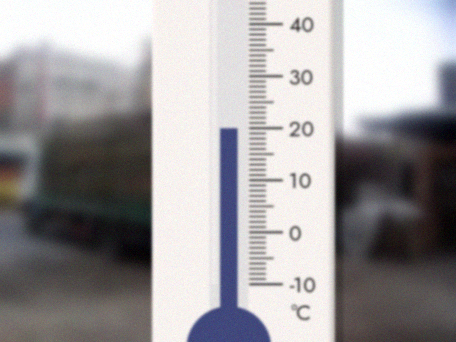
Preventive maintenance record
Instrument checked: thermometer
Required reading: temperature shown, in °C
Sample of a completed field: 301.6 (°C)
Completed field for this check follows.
20 (°C)
